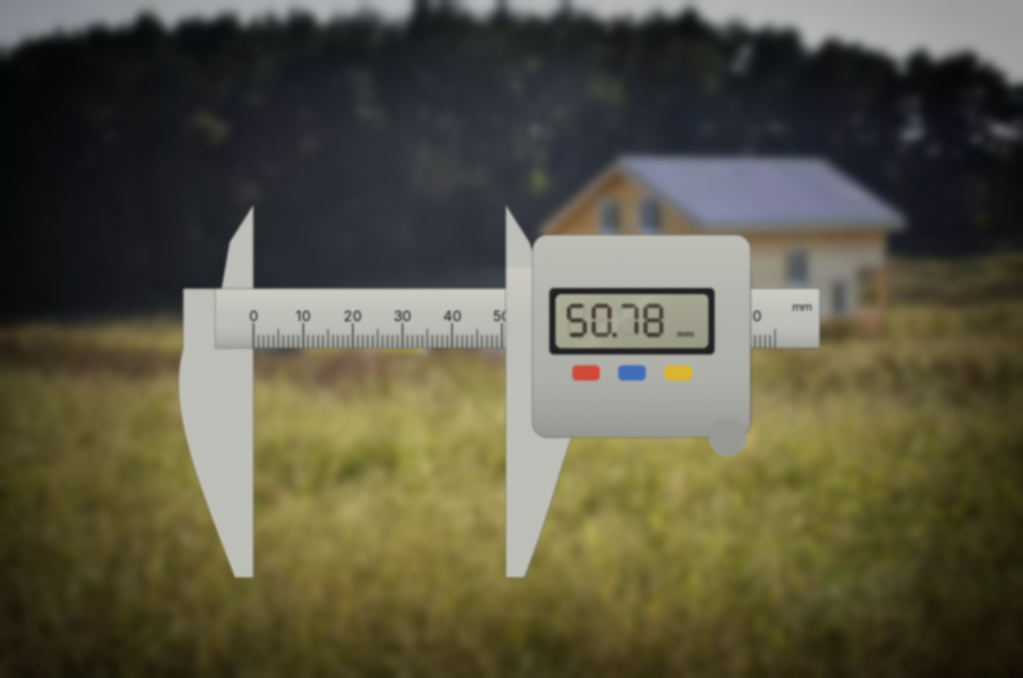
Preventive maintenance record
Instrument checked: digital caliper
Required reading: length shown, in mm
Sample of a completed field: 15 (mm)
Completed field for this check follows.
50.78 (mm)
